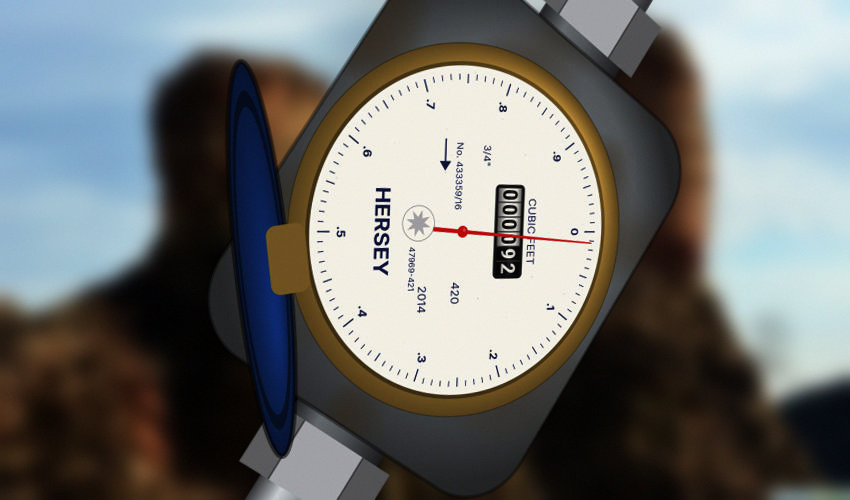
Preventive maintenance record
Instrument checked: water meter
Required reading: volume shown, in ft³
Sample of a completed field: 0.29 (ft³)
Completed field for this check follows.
92.01 (ft³)
